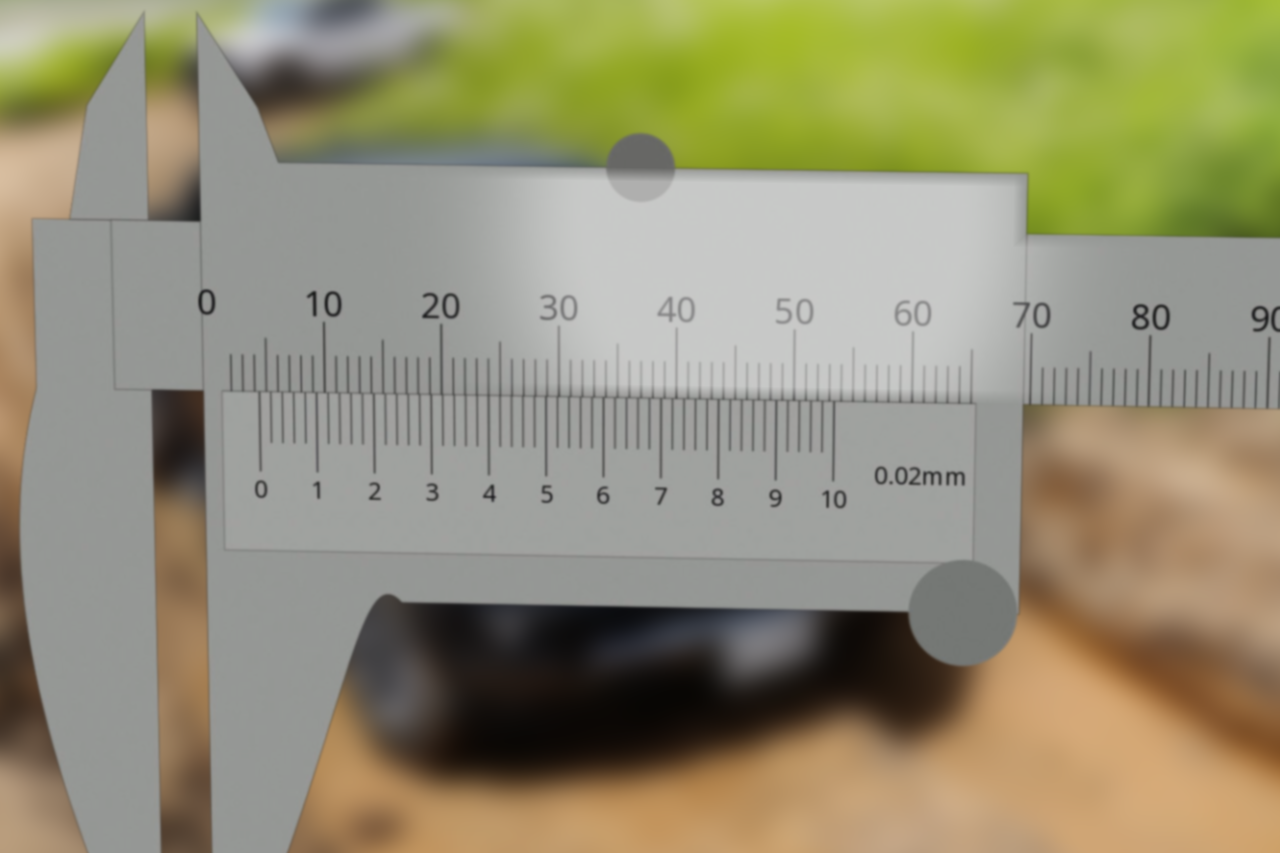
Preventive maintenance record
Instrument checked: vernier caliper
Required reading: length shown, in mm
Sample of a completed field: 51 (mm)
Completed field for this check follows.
4.4 (mm)
